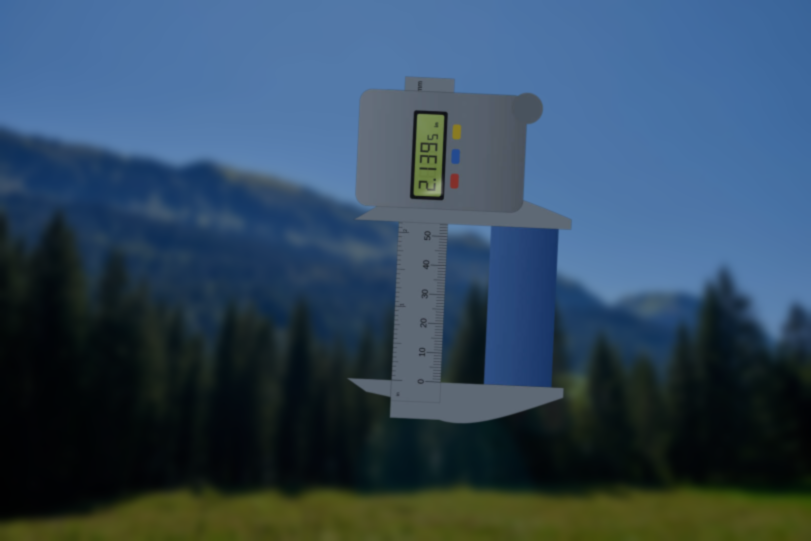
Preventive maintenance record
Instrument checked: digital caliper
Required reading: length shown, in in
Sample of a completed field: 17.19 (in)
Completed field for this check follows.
2.1395 (in)
